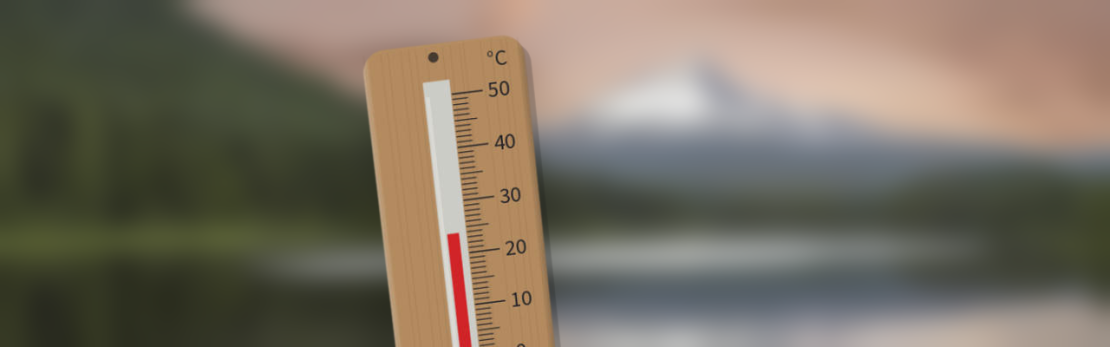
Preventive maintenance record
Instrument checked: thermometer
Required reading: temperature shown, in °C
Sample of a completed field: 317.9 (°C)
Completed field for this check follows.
24 (°C)
